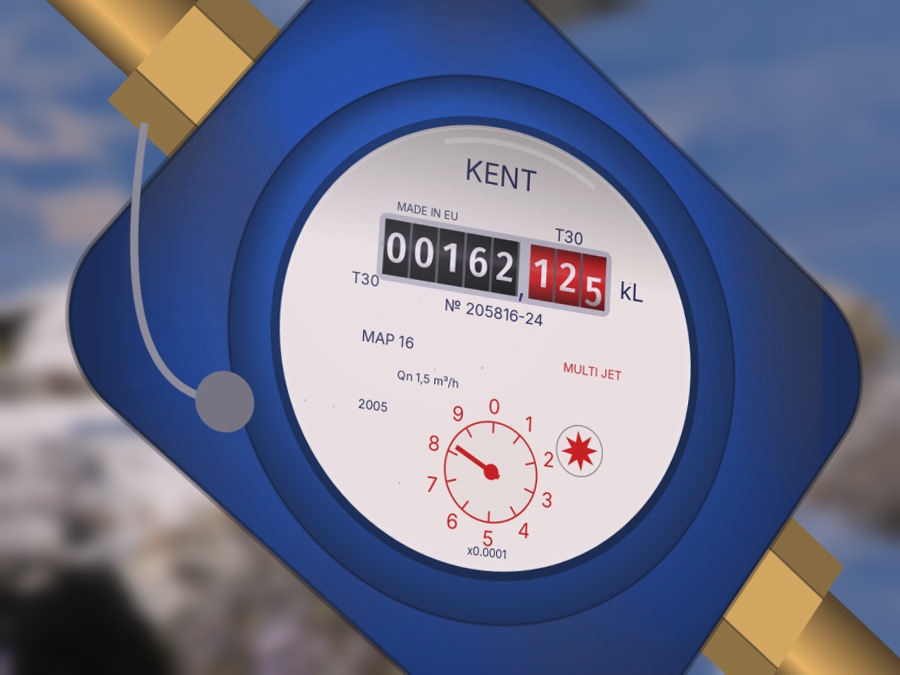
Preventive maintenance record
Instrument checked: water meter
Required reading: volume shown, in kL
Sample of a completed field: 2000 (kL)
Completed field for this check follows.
162.1248 (kL)
